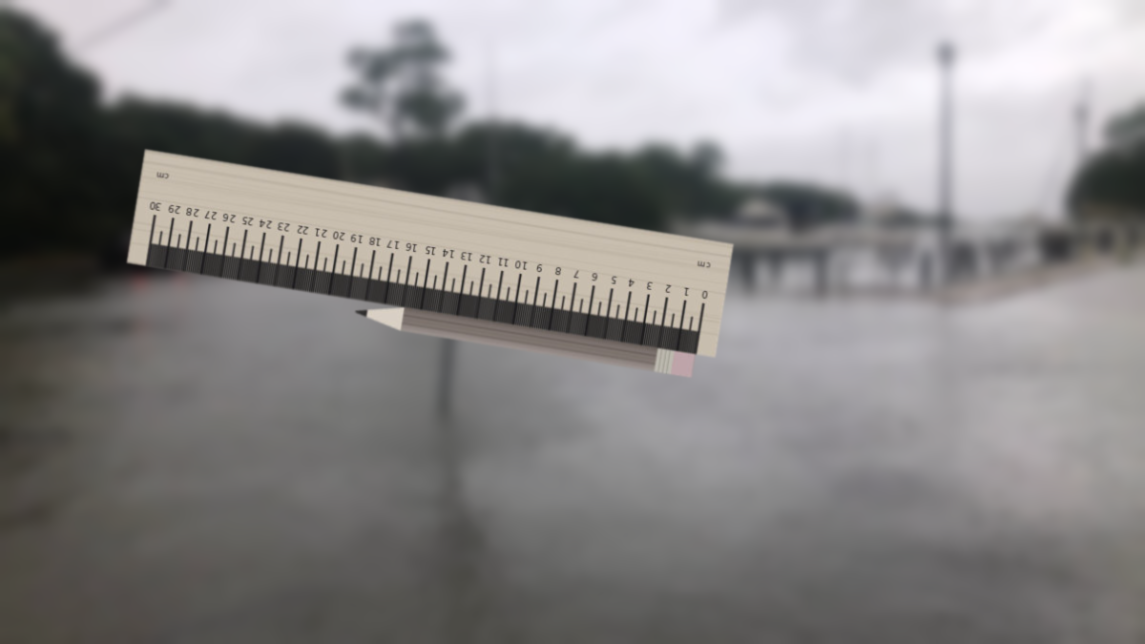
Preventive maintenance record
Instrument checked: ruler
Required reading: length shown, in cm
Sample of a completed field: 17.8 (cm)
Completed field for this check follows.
18.5 (cm)
